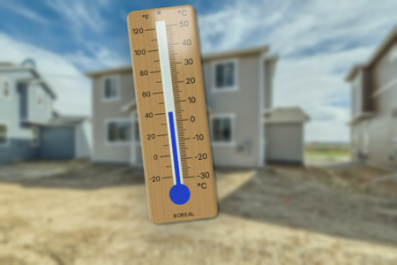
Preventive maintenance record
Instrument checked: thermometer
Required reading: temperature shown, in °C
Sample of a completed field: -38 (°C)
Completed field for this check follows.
5 (°C)
